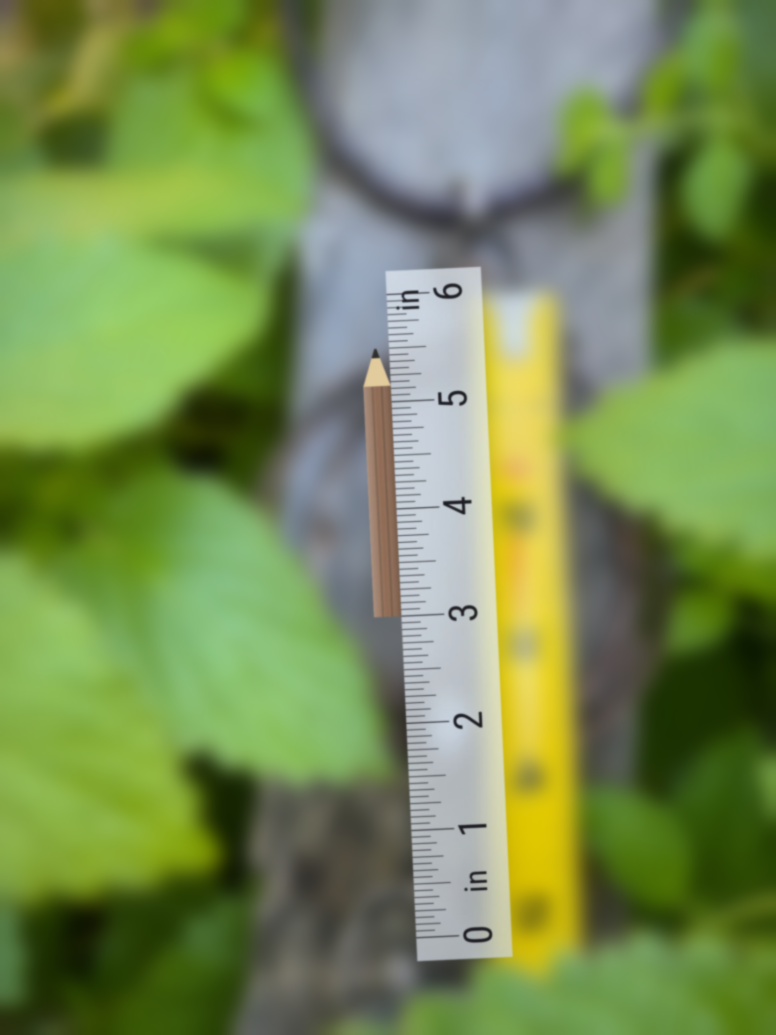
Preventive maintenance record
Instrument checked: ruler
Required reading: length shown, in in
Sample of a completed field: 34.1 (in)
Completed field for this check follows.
2.5 (in)
